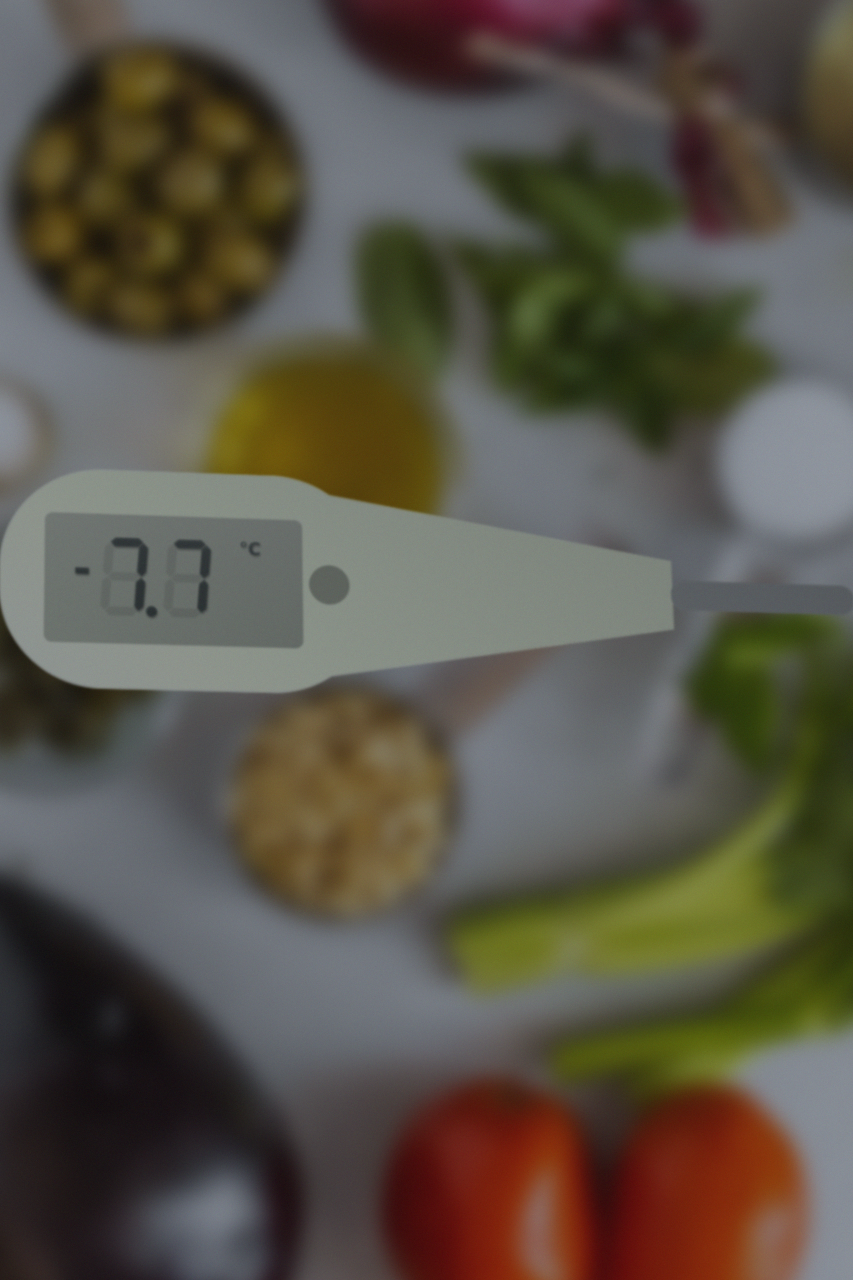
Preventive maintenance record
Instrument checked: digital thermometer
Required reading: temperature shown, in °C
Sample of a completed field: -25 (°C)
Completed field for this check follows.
-7.7 (°C)
